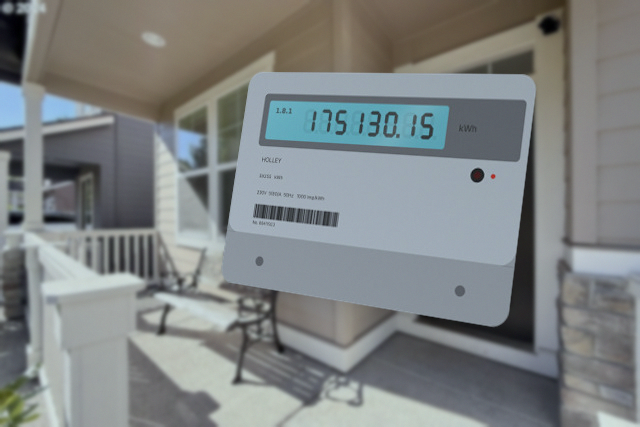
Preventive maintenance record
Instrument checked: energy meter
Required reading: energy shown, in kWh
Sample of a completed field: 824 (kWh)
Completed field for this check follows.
175130.15 (kWh)
